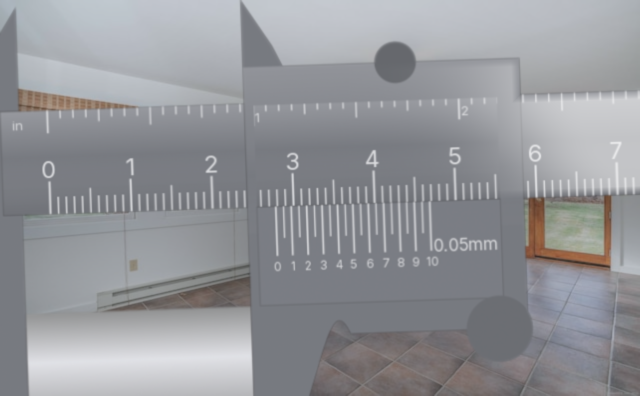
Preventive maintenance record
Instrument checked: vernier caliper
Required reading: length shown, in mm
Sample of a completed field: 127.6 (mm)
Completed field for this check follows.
27.8 (mm)
